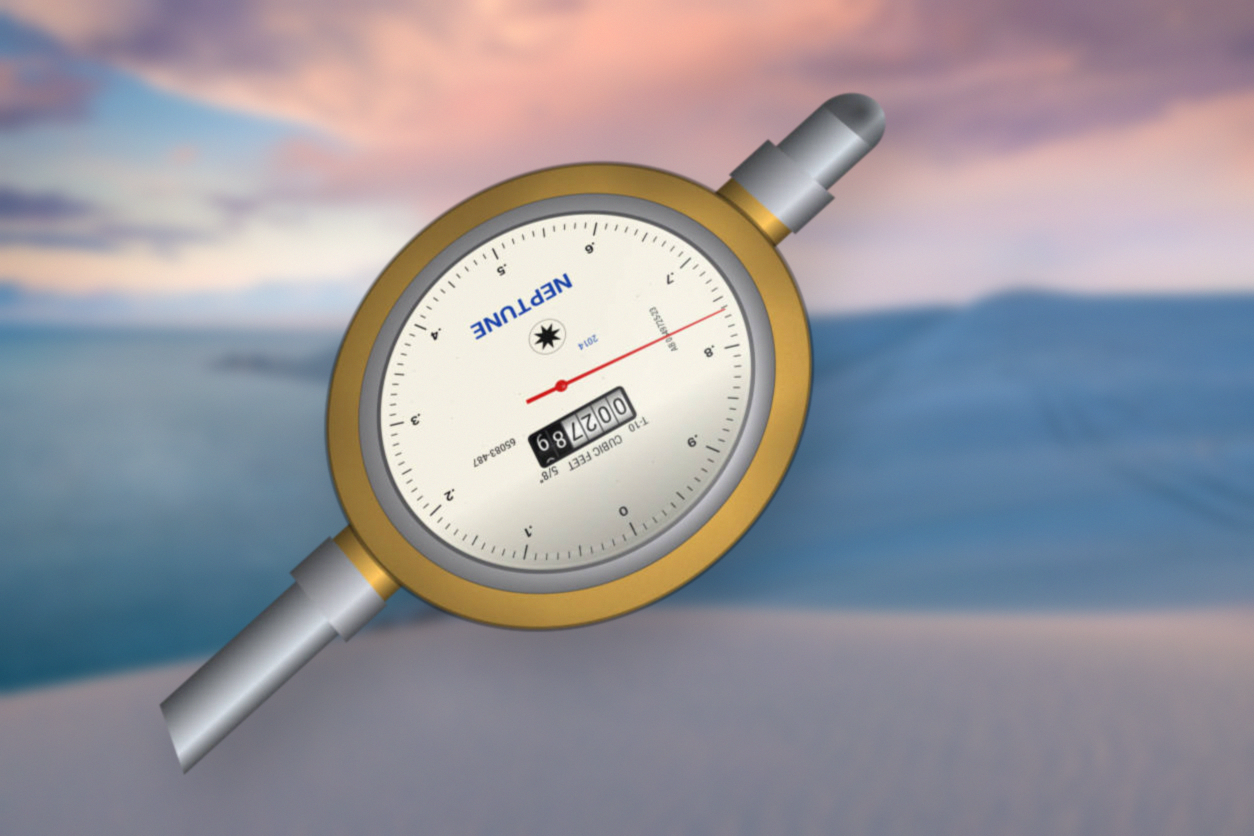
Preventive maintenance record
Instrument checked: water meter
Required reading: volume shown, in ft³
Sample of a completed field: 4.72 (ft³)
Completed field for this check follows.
2788.76 (ft³)
